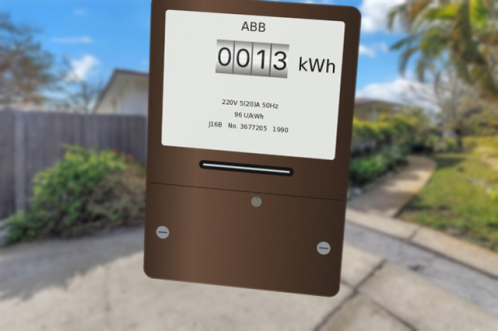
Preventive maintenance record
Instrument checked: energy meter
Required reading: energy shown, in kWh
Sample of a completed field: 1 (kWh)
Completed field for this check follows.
13 (kWh)
